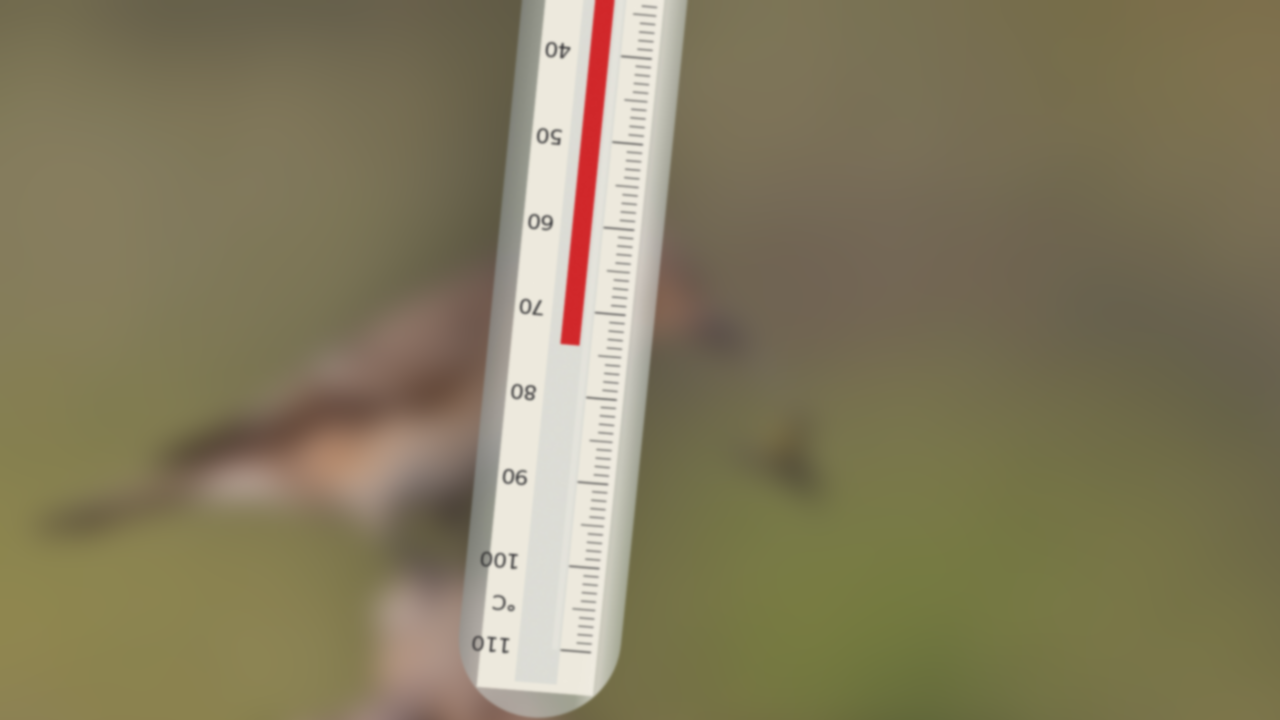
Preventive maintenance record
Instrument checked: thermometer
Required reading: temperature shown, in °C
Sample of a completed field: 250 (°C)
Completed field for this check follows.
74 (°C)
